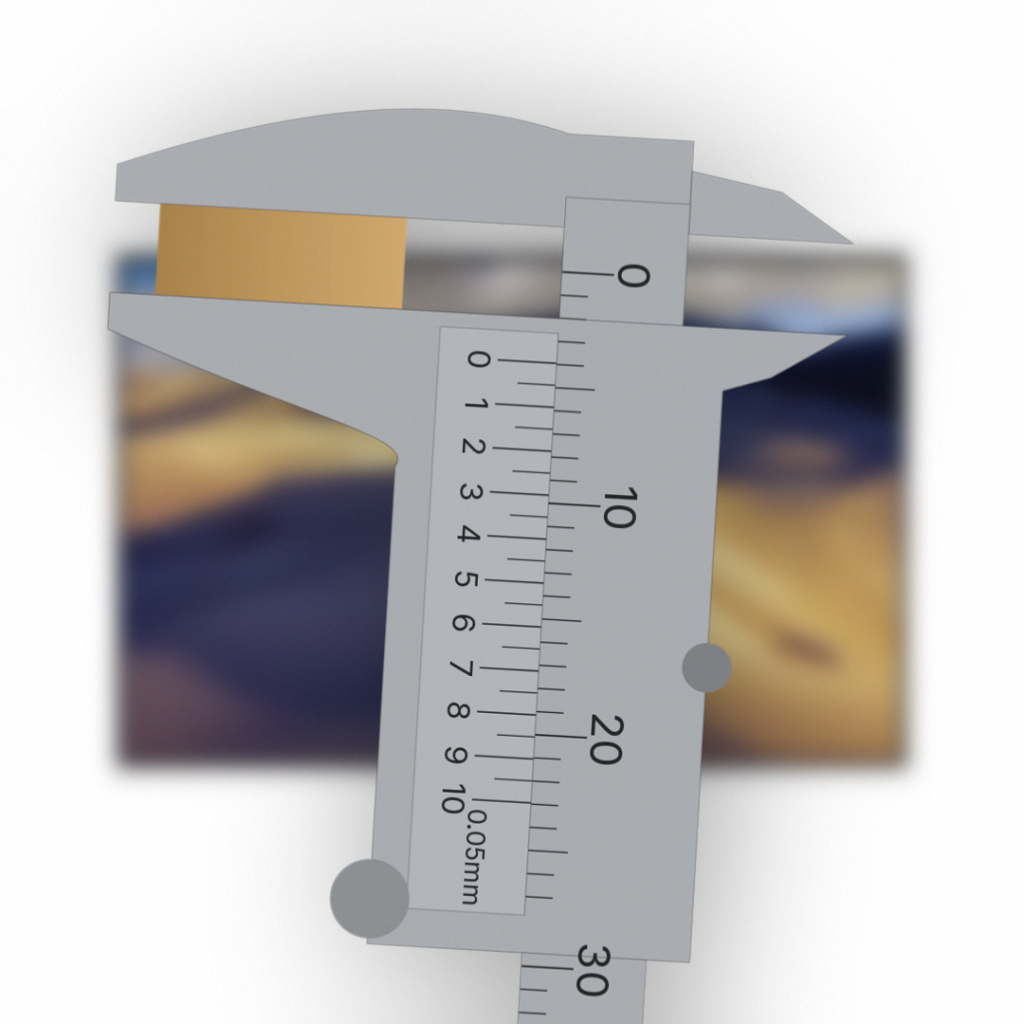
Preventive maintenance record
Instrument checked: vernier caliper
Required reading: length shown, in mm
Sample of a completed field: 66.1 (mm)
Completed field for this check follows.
3.95 (mm)
